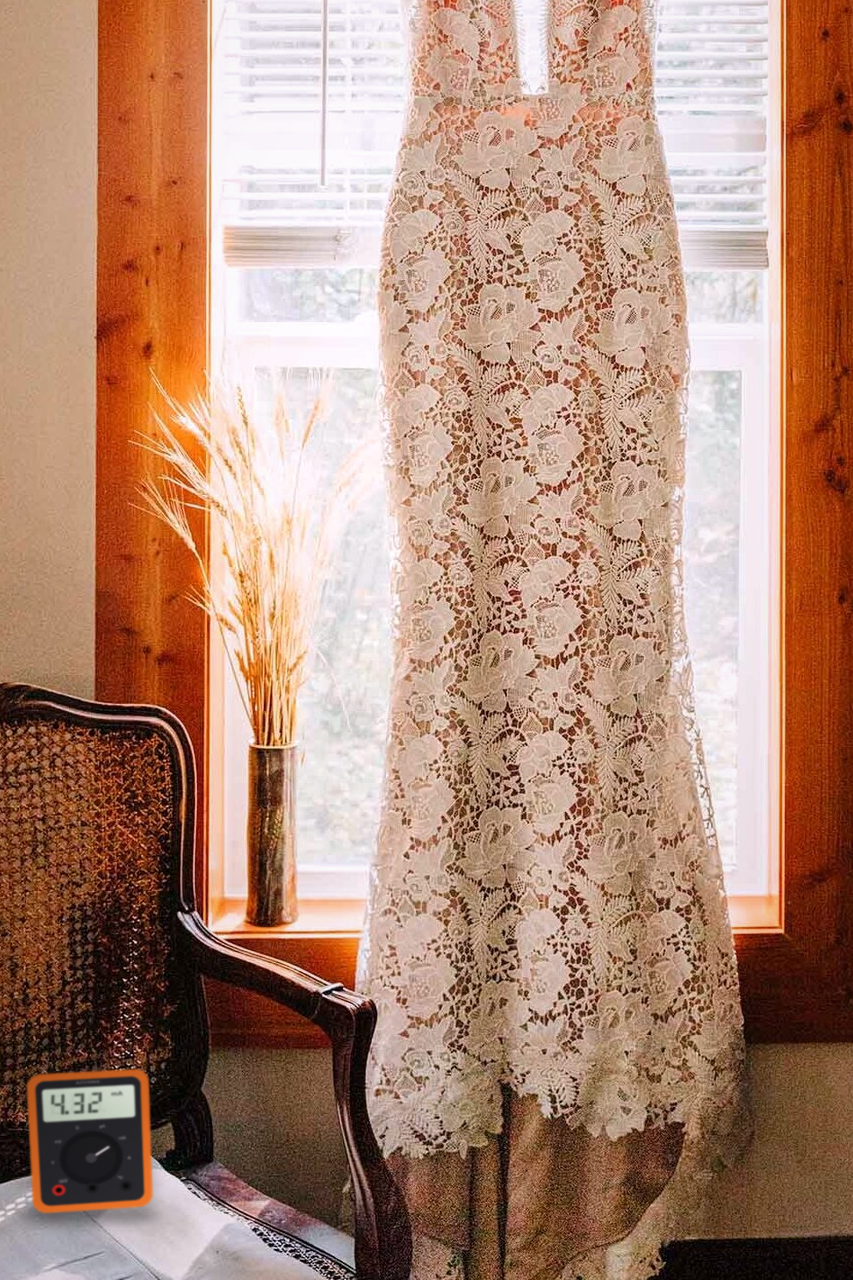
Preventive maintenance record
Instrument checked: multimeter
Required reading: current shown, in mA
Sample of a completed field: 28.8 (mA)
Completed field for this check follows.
4.32 (mA)
